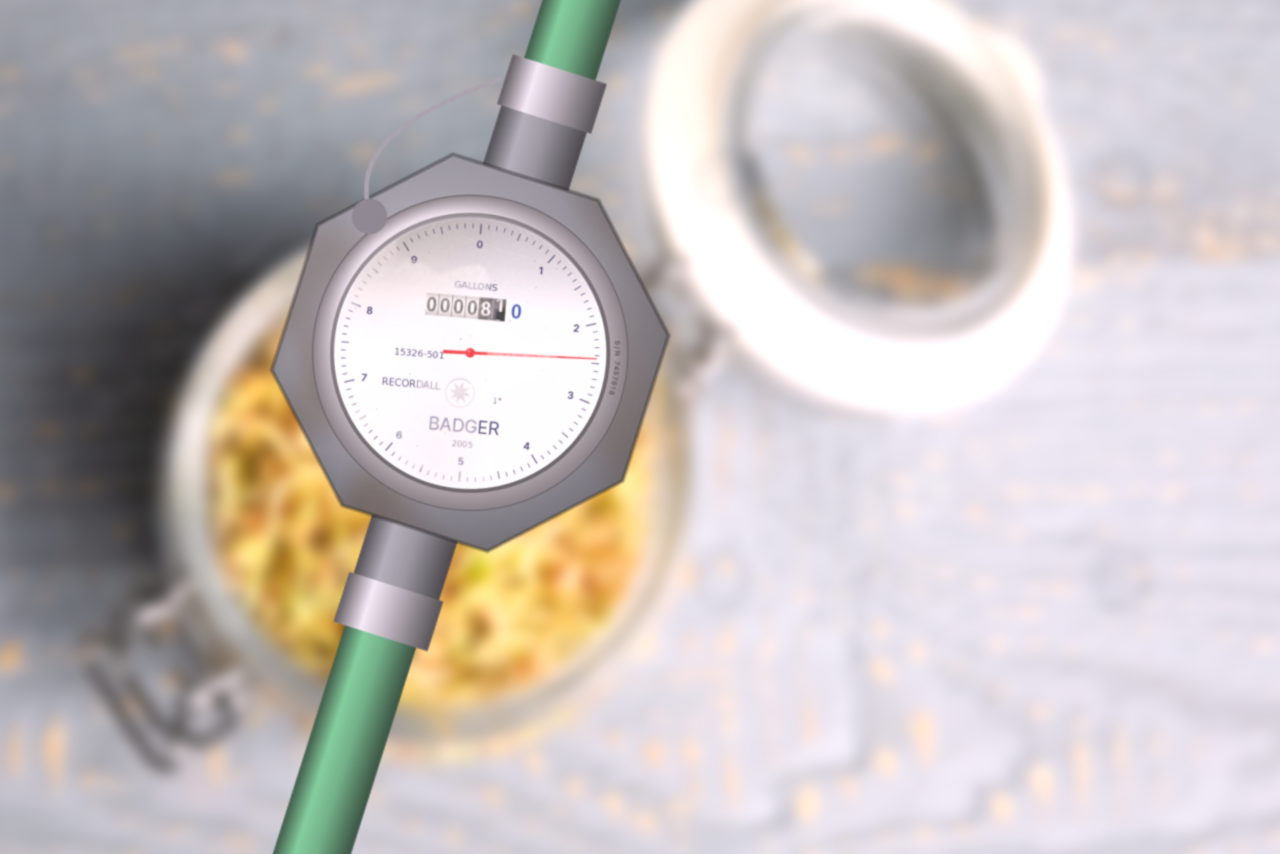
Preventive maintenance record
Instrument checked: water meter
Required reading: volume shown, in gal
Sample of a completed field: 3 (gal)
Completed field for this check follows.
812.4 (gal)
